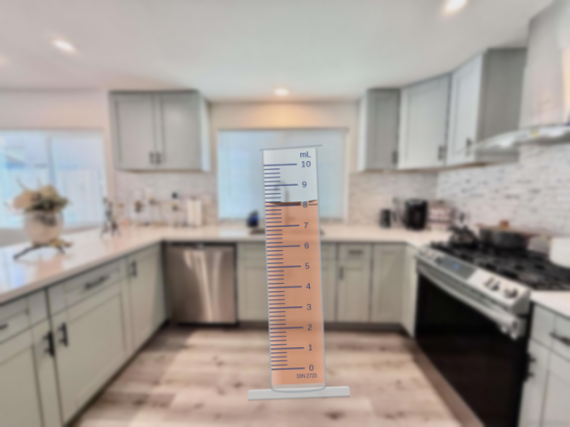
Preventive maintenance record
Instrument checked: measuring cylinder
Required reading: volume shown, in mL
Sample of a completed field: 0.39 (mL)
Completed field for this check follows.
8 (mL)
